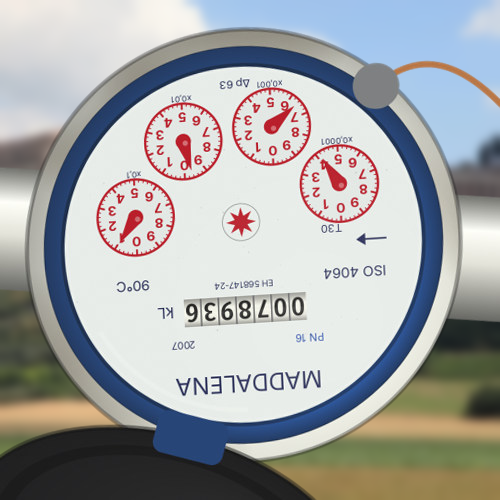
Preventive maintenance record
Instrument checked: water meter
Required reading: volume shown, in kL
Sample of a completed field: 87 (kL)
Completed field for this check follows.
78936.0964 (kL)
